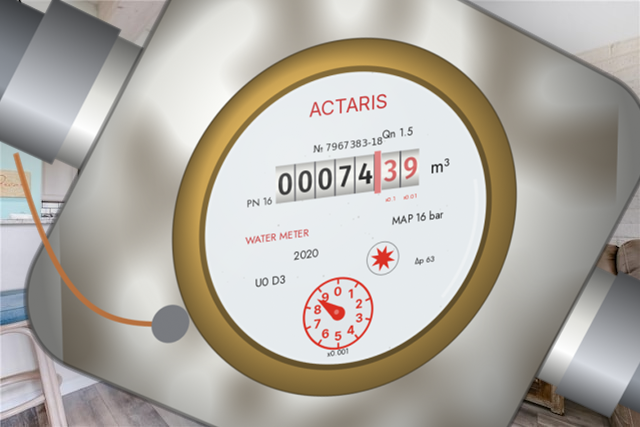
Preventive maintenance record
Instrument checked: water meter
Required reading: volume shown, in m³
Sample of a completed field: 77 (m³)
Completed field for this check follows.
74.398 (m³)
